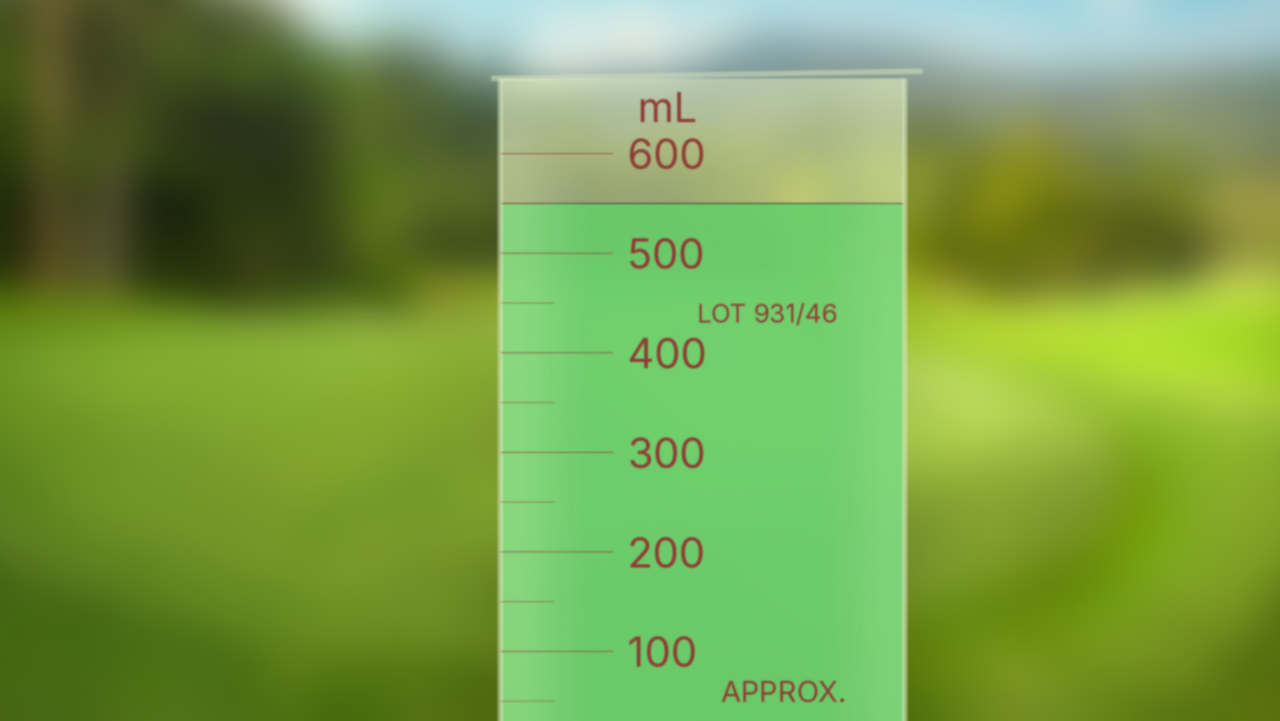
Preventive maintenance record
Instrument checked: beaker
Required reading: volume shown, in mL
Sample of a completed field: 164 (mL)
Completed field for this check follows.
550 (mL)
